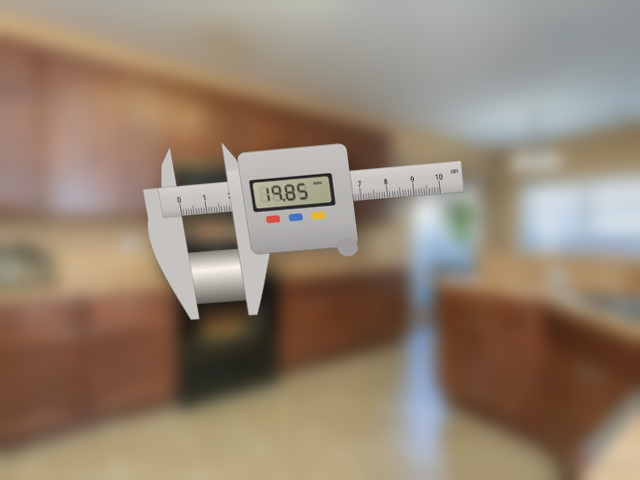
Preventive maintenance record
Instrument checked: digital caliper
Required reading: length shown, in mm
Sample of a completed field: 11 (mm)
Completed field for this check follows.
19.85 (mm)
